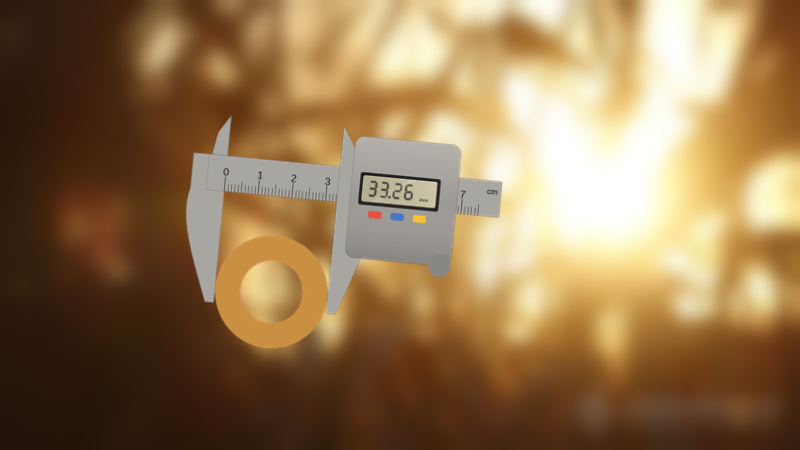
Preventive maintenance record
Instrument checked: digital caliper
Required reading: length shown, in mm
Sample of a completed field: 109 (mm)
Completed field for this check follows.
33.26 (mm)
